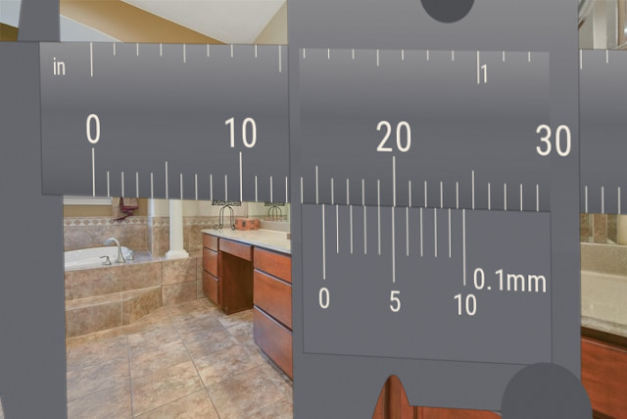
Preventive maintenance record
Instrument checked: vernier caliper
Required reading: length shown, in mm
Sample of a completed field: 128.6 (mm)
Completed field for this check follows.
15.4 (mm)
